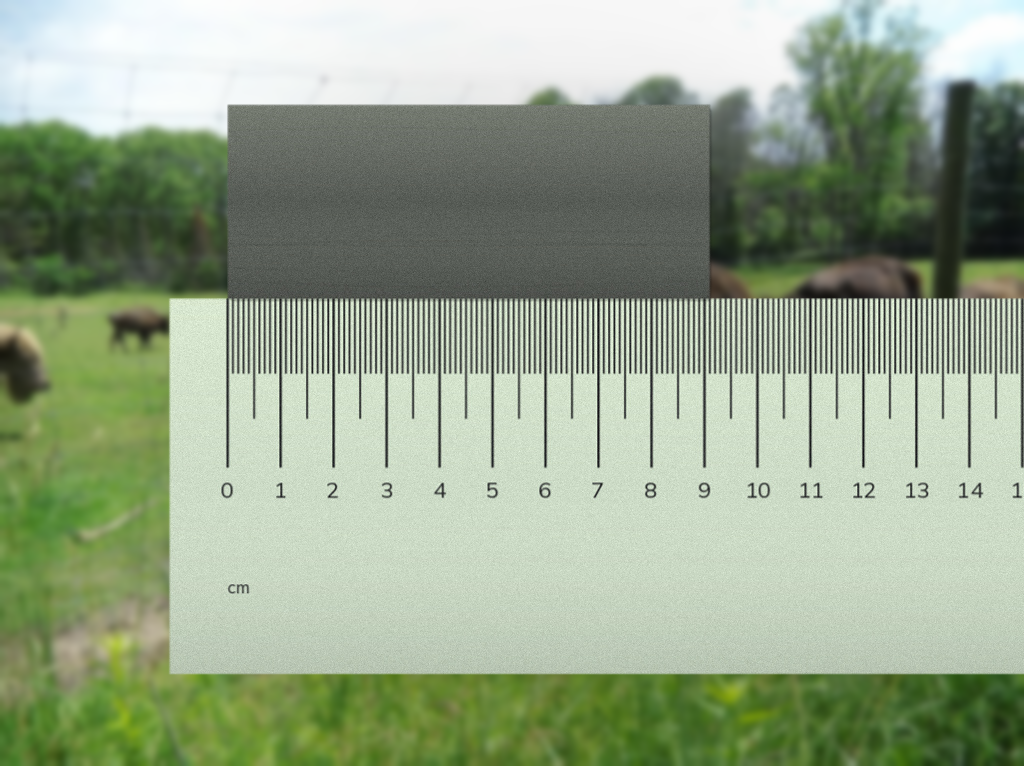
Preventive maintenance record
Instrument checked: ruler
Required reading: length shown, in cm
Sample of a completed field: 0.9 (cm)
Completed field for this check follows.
9.1 (cm)
